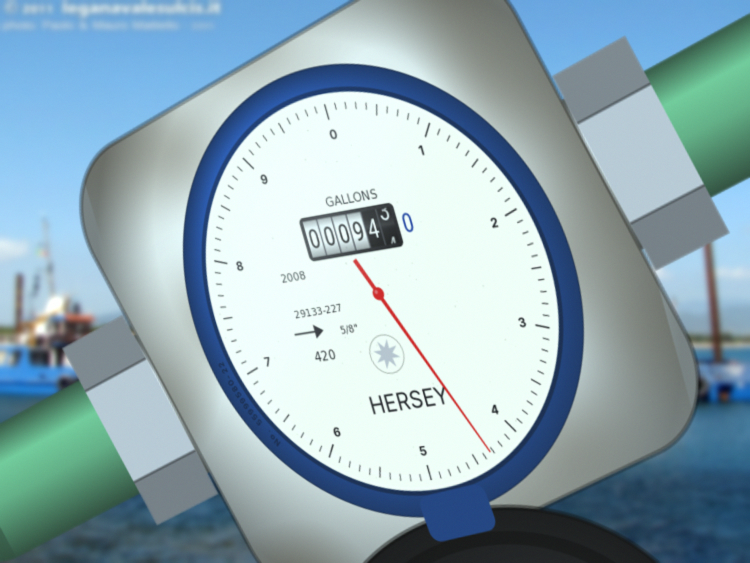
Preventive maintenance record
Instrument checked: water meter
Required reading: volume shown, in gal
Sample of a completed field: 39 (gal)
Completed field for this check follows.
9434.3 (gal)
